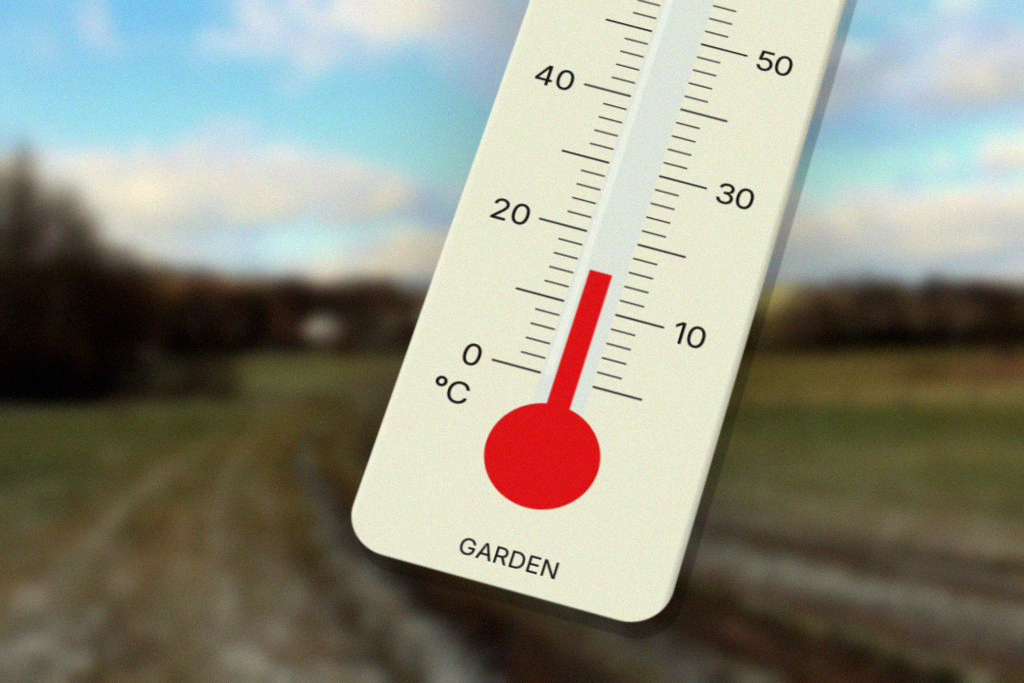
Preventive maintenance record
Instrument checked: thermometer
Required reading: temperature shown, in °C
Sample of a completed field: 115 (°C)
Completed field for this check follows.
15 (°C)
